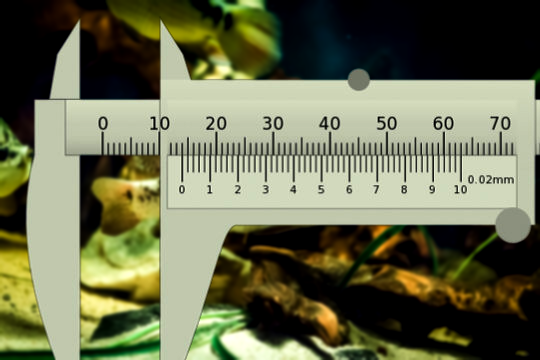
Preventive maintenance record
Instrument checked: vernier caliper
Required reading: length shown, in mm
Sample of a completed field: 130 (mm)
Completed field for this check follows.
14.0 (mm)
